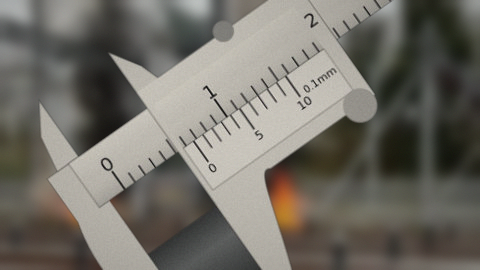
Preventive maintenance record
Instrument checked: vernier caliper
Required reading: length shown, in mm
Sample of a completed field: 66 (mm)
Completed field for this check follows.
6.7 (mm)
